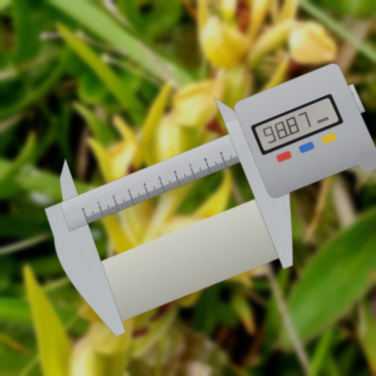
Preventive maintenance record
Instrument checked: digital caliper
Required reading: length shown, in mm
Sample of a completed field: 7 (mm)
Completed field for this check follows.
98.87 (mm)
